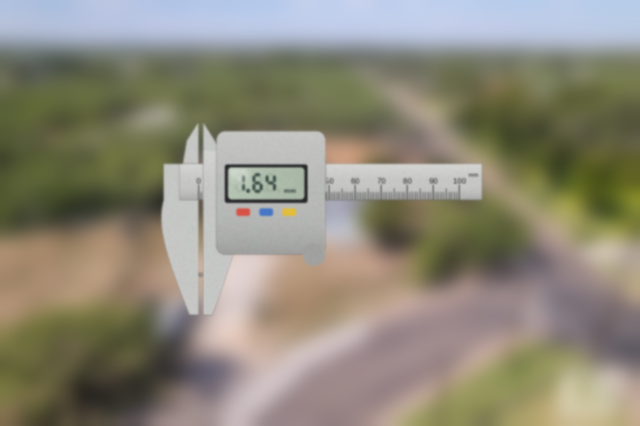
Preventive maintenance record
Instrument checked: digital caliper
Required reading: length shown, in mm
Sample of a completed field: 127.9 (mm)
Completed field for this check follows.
1.64 (mm)
